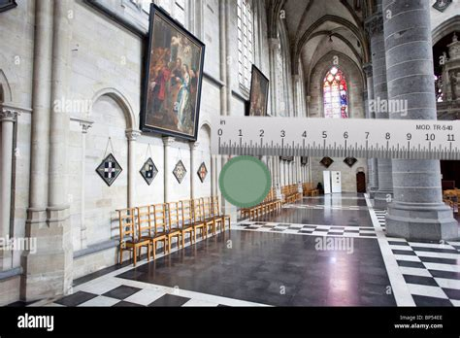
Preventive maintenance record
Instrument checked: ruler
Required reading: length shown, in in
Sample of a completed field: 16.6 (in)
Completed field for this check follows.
2.5 (in)
